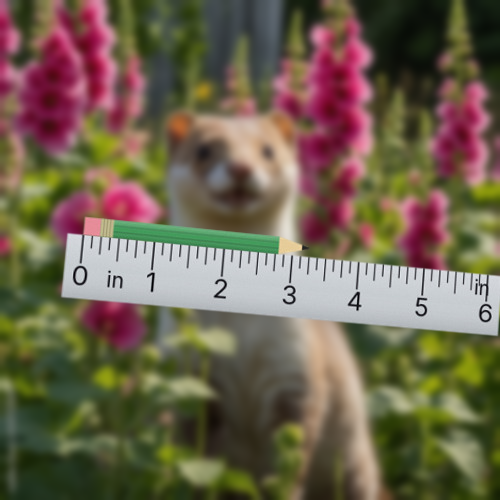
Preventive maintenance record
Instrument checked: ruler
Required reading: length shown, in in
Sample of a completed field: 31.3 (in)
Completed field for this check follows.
3.25 (in)
